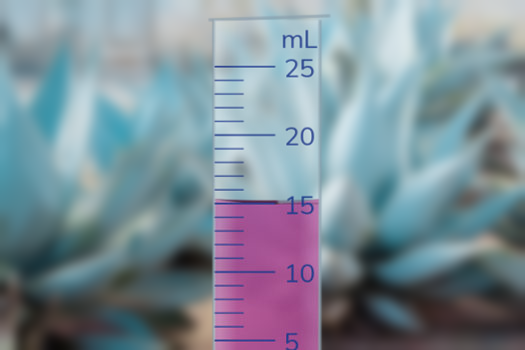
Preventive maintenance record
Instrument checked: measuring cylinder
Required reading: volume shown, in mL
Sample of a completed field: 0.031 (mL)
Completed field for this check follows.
15 (mL)
